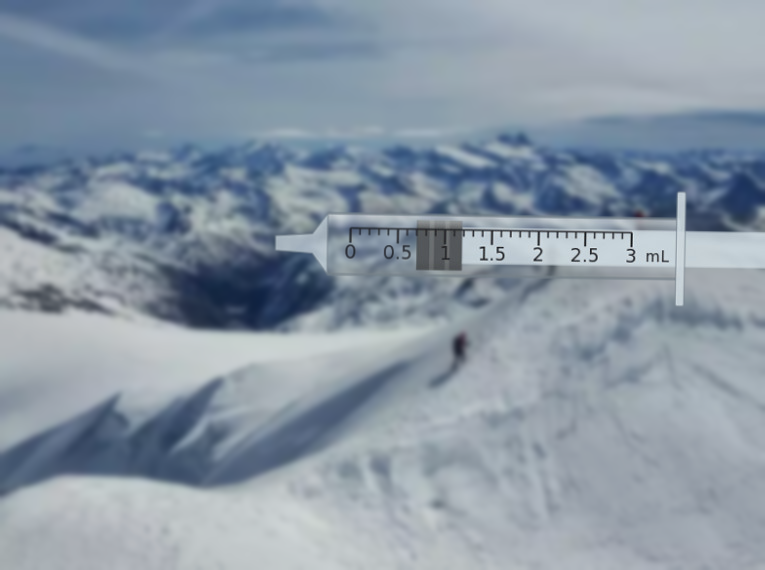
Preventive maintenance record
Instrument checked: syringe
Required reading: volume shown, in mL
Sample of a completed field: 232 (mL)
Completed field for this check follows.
0.7 (mL)
